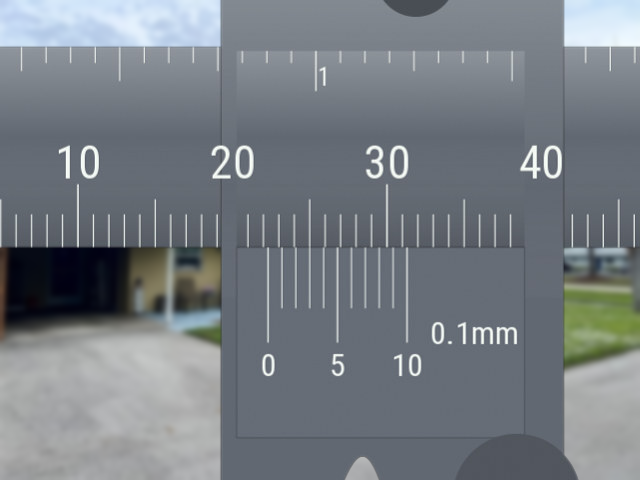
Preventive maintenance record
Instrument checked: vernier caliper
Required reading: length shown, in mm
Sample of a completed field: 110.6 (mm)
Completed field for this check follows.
22.3 (mm)
